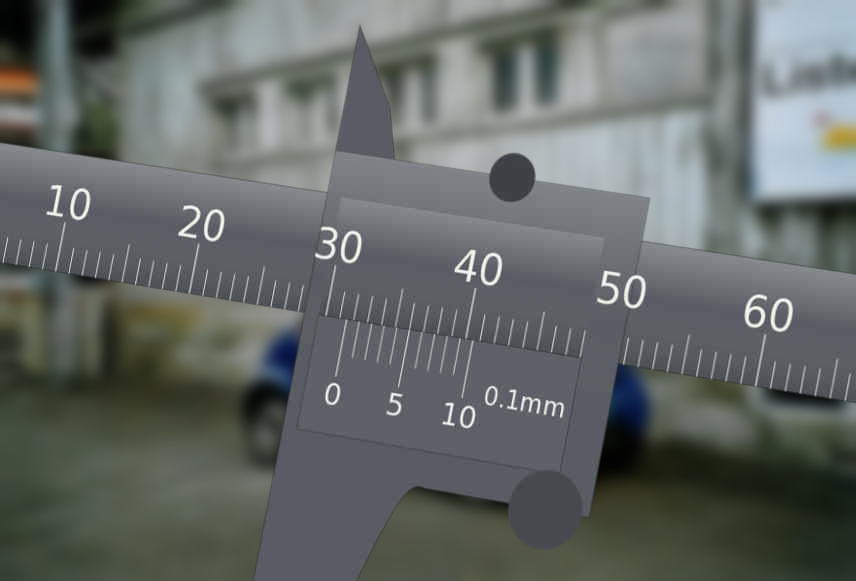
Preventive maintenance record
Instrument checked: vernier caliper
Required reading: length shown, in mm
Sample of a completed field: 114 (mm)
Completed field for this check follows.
31.5 (mm)
